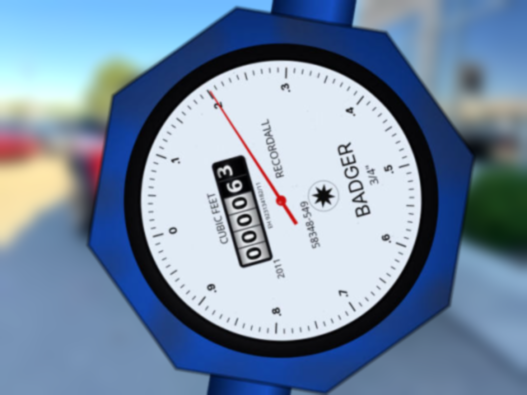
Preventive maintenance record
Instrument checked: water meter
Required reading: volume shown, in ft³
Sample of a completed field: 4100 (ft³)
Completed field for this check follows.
63.20 (ft³)
